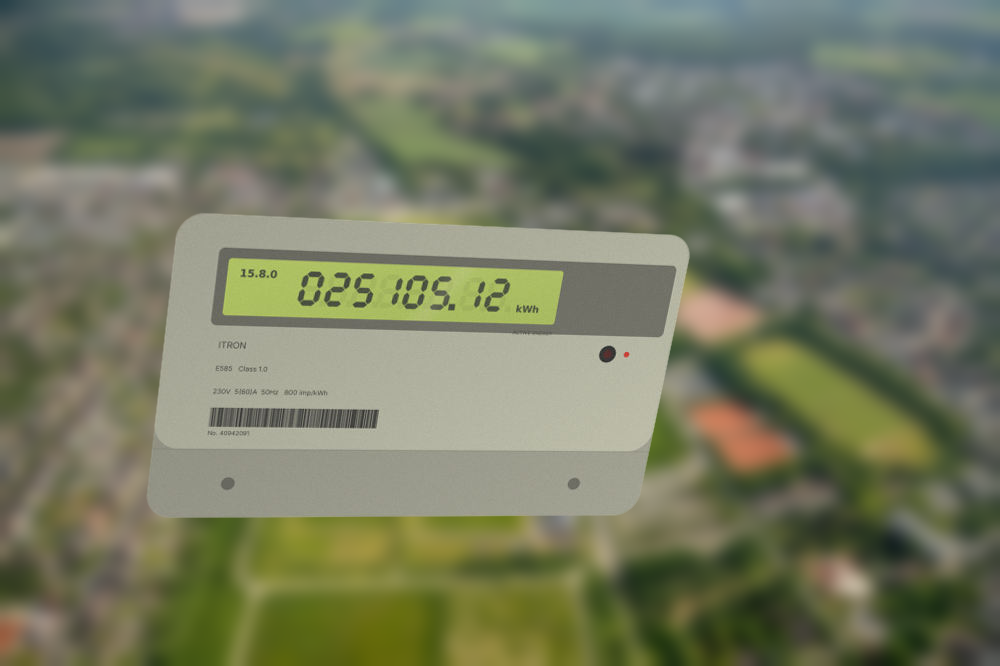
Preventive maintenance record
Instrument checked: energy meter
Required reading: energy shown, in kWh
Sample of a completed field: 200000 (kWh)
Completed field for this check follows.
25105.12 (kWh)
